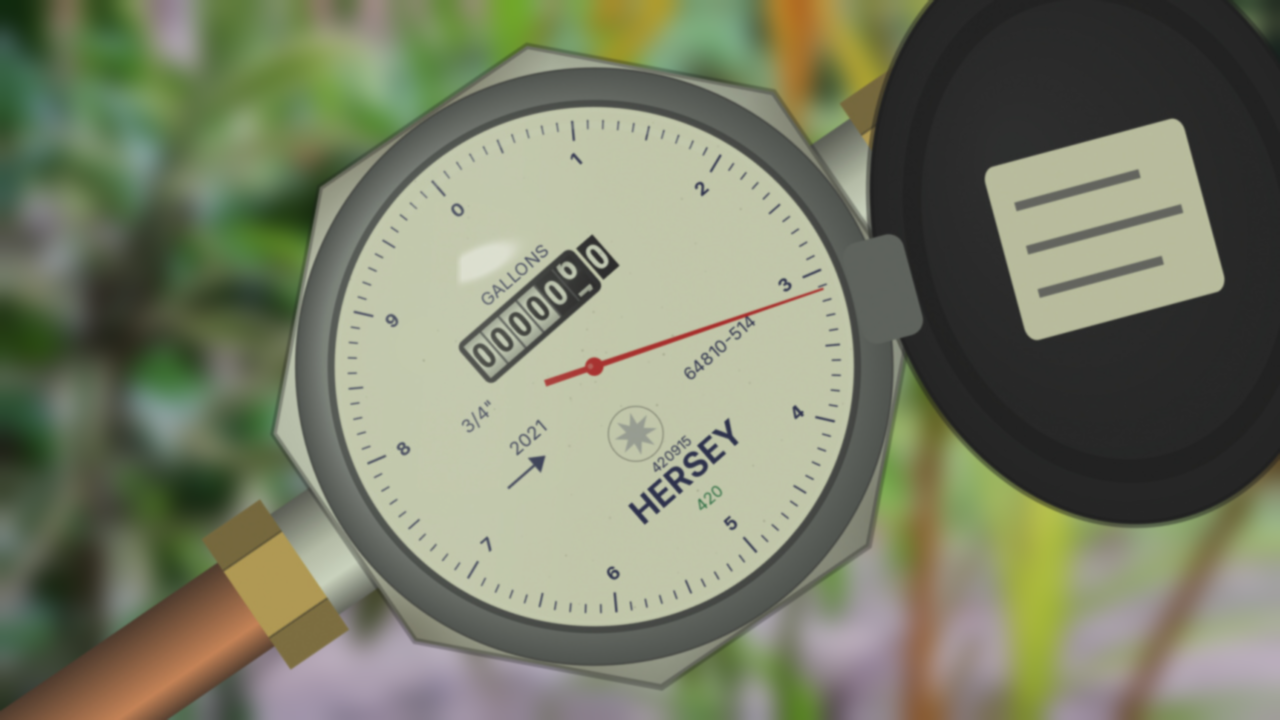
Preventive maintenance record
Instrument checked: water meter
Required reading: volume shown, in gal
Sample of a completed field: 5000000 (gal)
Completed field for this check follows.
63.1 (gal)
